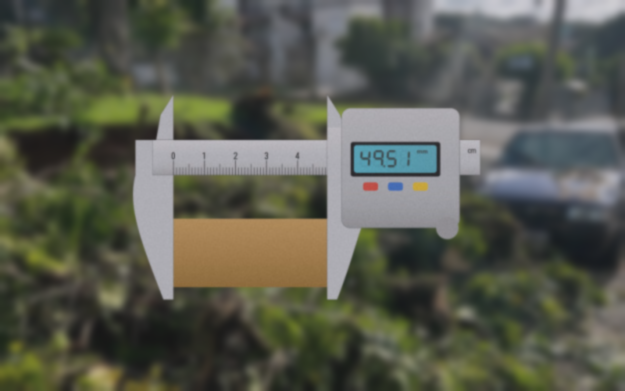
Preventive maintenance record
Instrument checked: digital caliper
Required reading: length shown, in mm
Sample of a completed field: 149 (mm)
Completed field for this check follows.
49.51 (mm)
